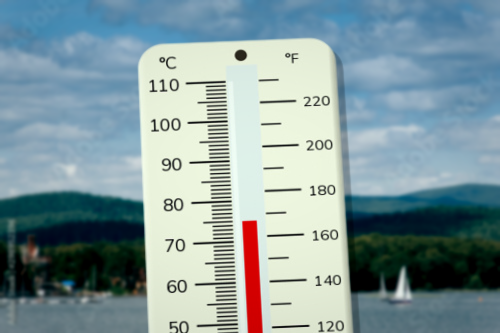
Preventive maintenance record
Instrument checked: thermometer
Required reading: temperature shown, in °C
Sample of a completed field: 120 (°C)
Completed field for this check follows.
75 (°C)
